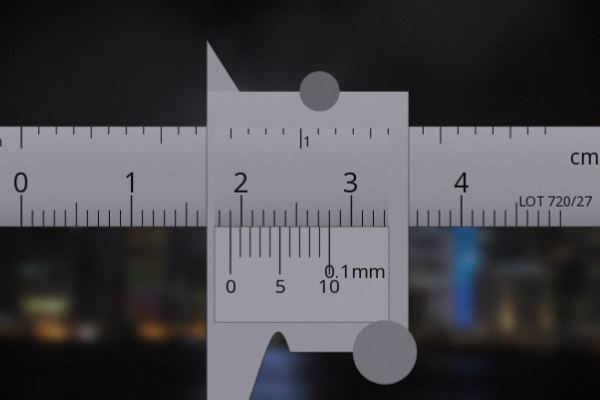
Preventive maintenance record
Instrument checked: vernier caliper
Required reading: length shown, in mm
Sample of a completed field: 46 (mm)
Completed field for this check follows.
19.0 (mm)
